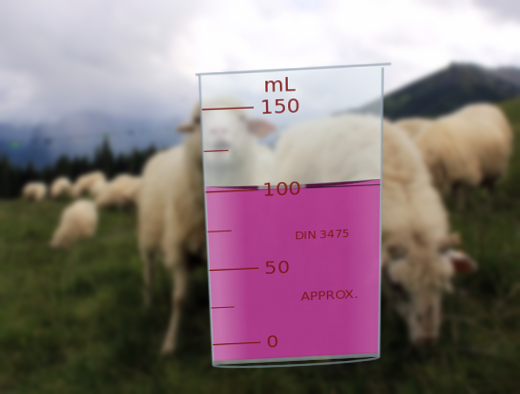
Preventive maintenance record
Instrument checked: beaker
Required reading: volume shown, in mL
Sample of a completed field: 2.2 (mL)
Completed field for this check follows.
100 (mL)
